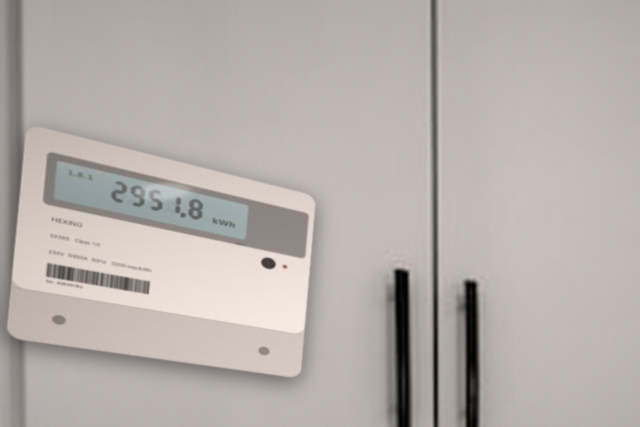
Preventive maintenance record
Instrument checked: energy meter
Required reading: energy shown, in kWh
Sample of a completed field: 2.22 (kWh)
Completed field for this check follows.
2951.8 (kWh)
